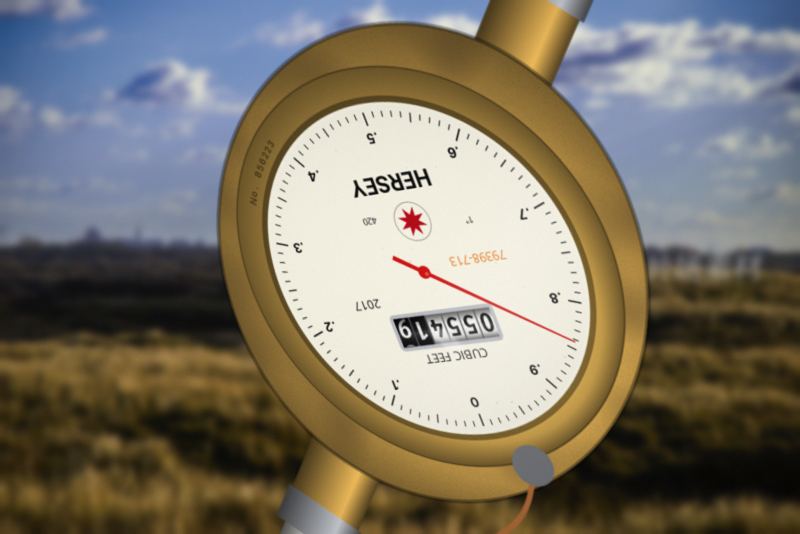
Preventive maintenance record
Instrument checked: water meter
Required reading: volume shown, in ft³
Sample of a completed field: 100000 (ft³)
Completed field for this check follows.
55418.84 (ft³)
